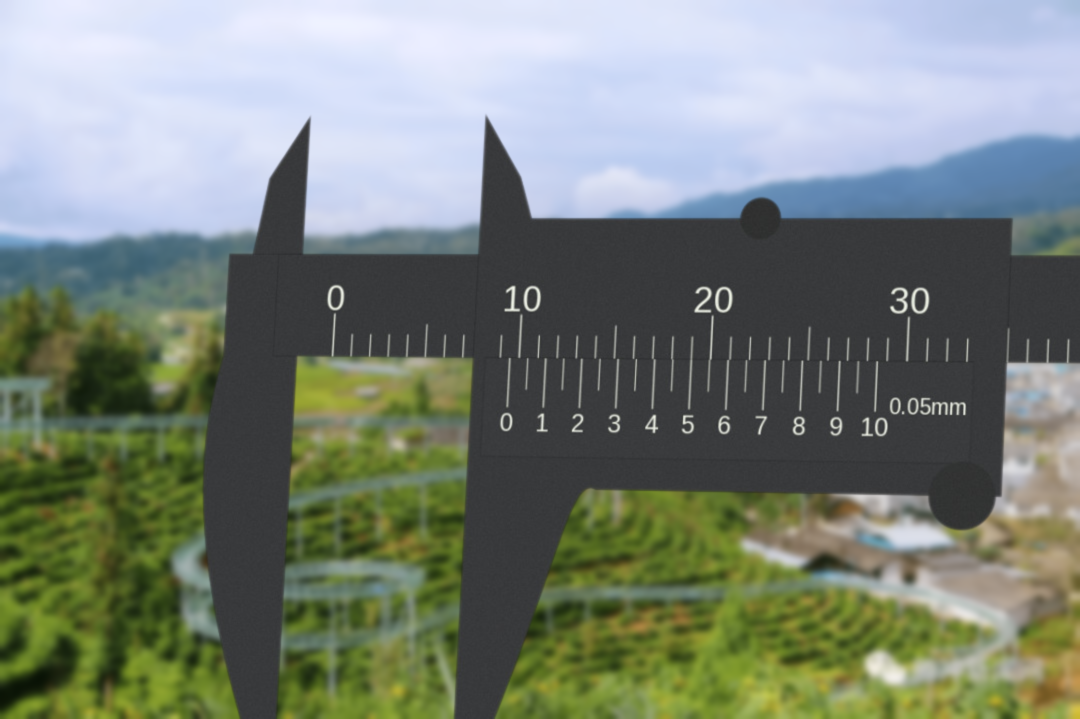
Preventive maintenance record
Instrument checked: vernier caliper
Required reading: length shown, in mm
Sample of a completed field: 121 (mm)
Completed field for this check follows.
9.5 (mm)
